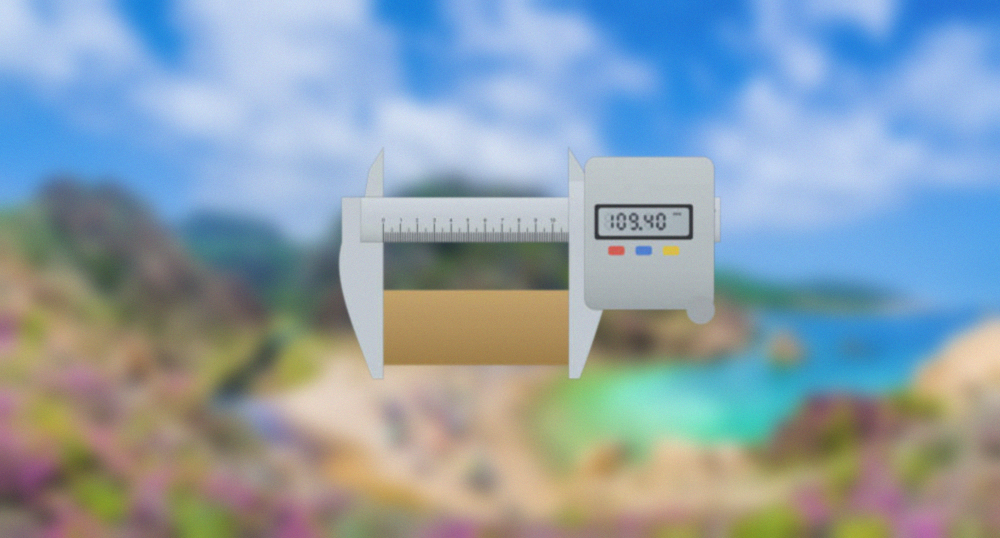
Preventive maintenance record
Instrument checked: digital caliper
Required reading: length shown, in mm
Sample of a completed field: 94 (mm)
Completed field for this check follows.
109.40 (mm)
